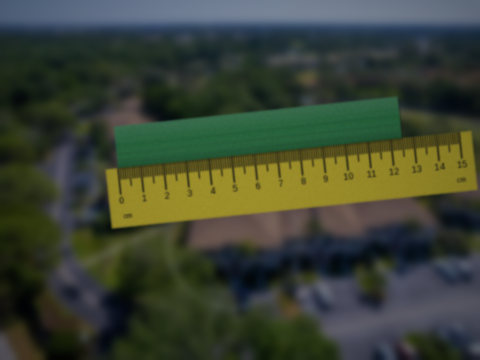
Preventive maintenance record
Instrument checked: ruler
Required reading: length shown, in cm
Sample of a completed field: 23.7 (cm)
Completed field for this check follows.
12.5 (cm)
